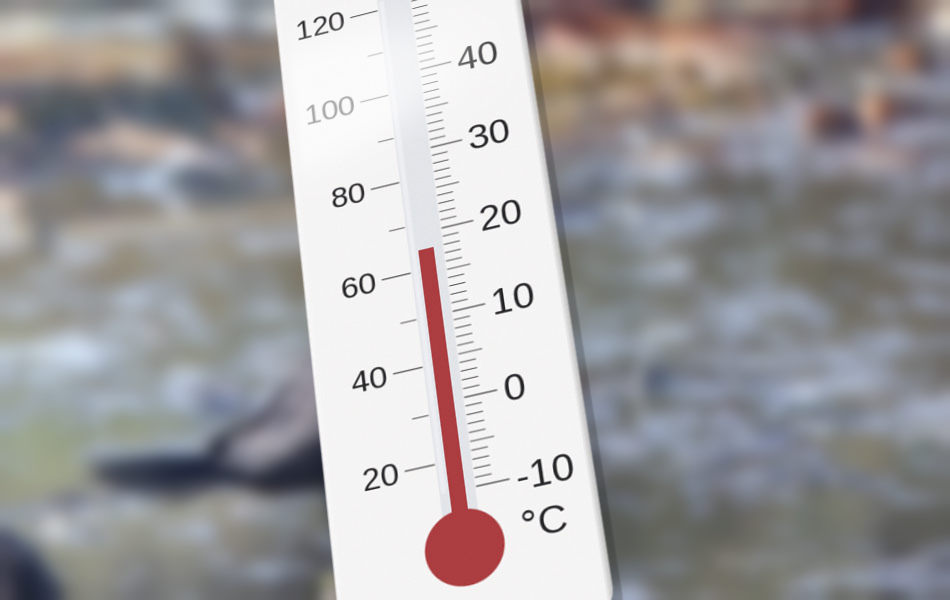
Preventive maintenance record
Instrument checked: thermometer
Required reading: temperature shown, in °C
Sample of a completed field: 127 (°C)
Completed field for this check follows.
18 (°C)
